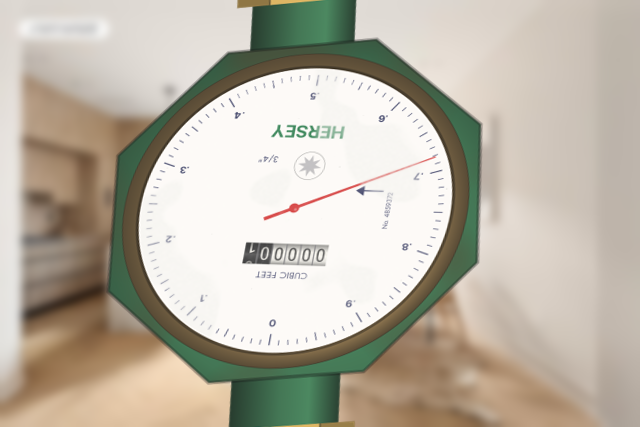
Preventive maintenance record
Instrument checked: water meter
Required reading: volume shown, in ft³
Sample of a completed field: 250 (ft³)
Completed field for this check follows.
0.68 (ft³)
